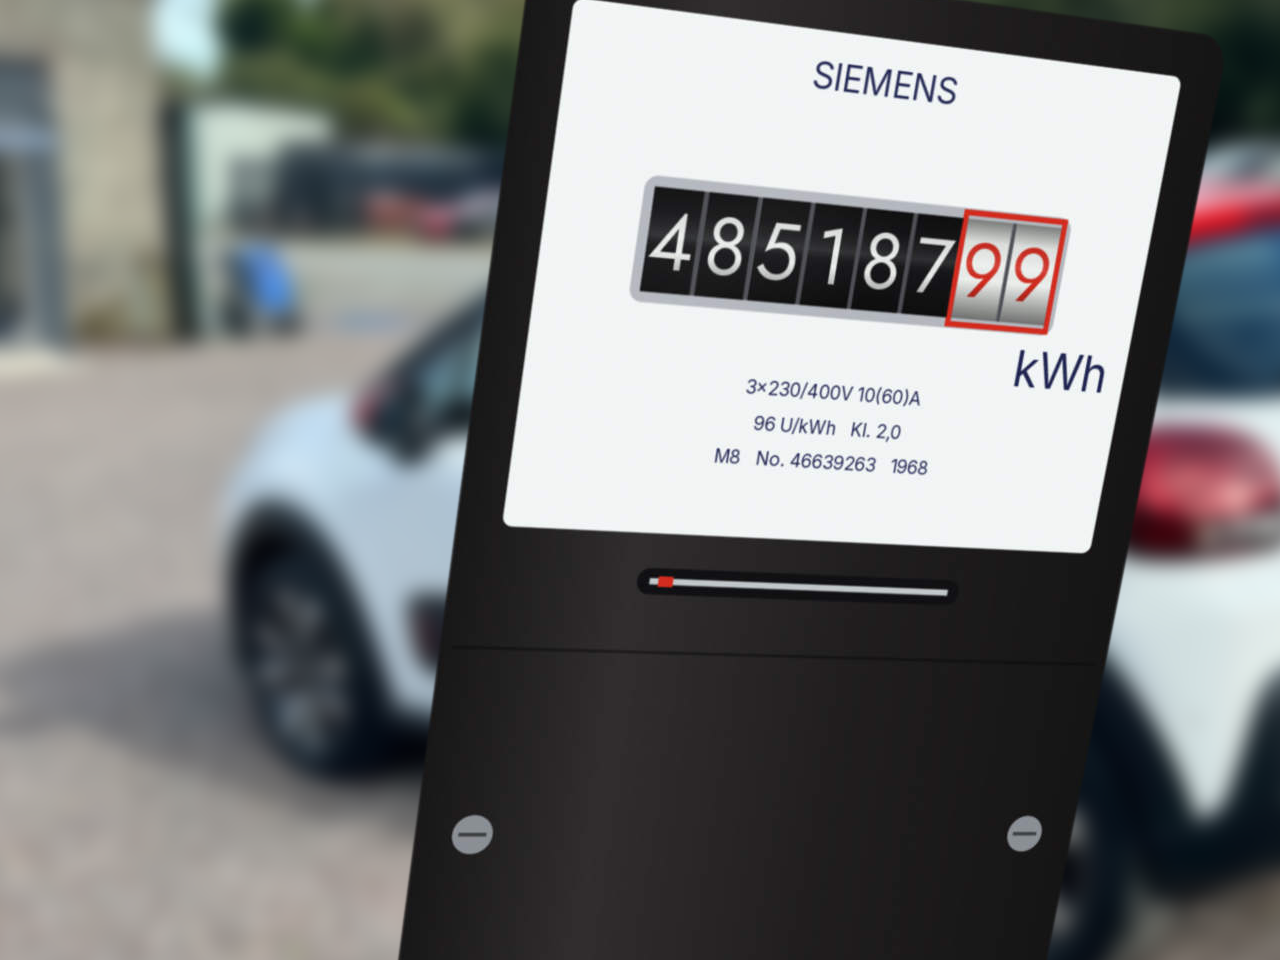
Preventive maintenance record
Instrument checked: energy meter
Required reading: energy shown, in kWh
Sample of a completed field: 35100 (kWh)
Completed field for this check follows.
485187.99 (kWh)
